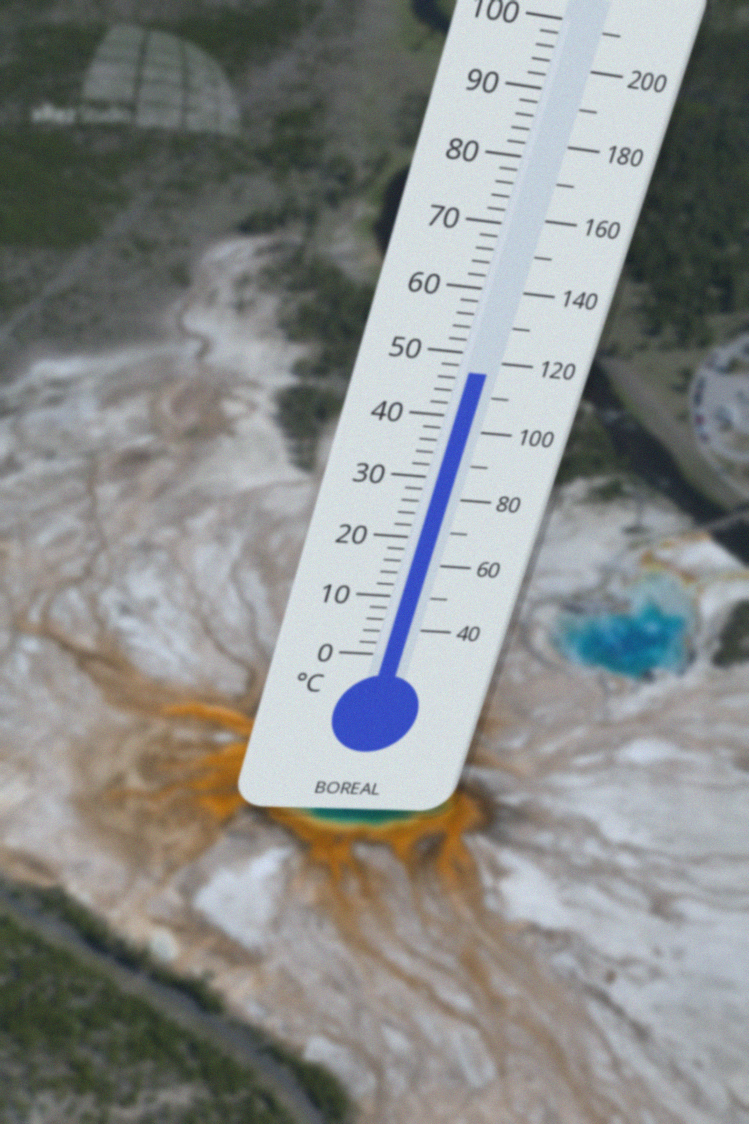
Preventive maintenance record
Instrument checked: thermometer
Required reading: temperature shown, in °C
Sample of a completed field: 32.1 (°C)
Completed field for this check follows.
47 (°C)
